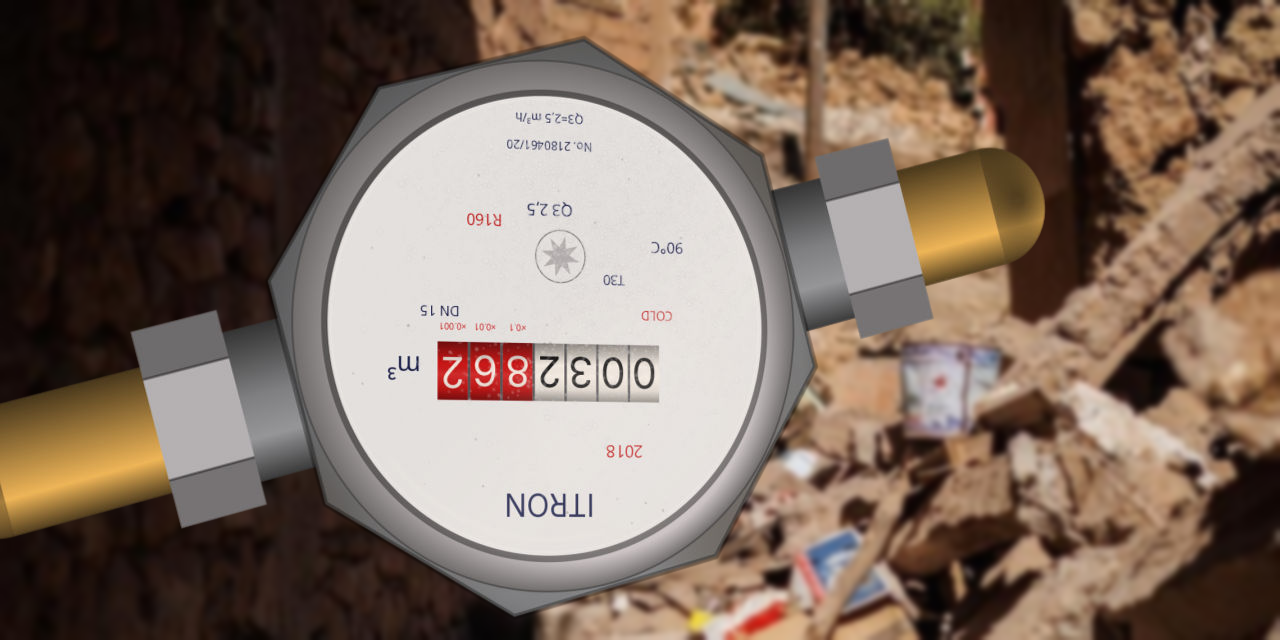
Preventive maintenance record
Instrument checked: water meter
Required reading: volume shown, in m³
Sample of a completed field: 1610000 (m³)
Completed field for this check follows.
32.862 (m³)
